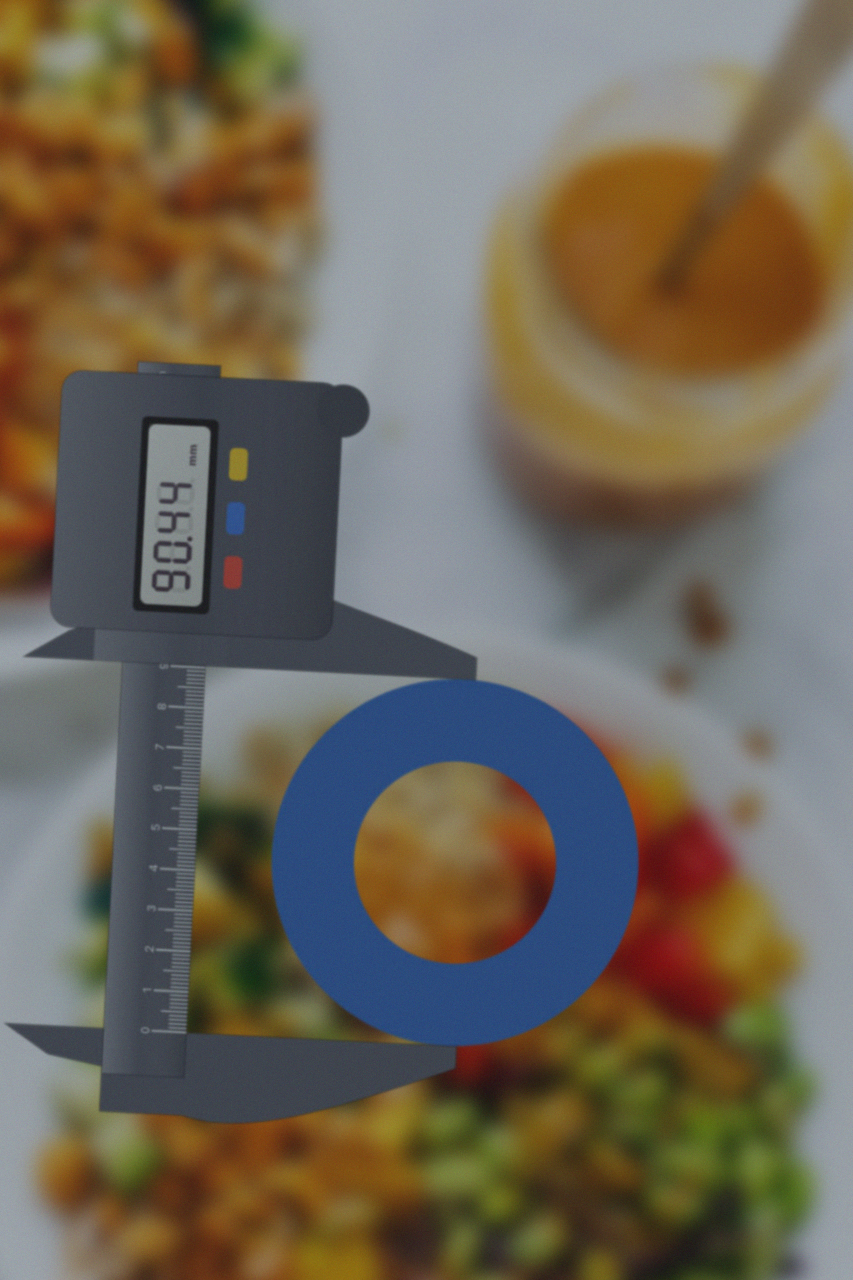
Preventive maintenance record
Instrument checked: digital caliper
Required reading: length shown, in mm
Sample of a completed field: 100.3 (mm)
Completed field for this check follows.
90.44 (mm)
